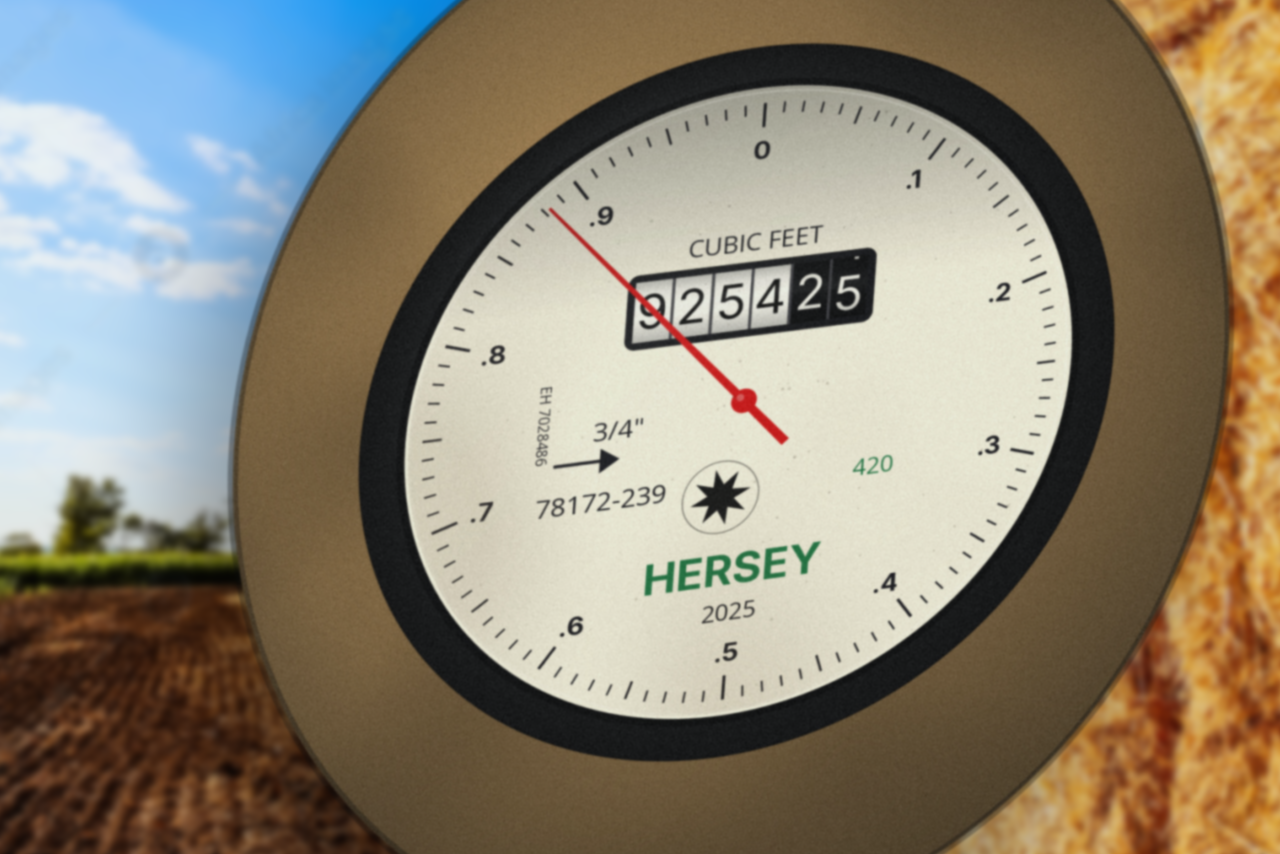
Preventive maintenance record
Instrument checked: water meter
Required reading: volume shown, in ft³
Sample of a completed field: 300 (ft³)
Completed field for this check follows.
925424.88 (ft³)
